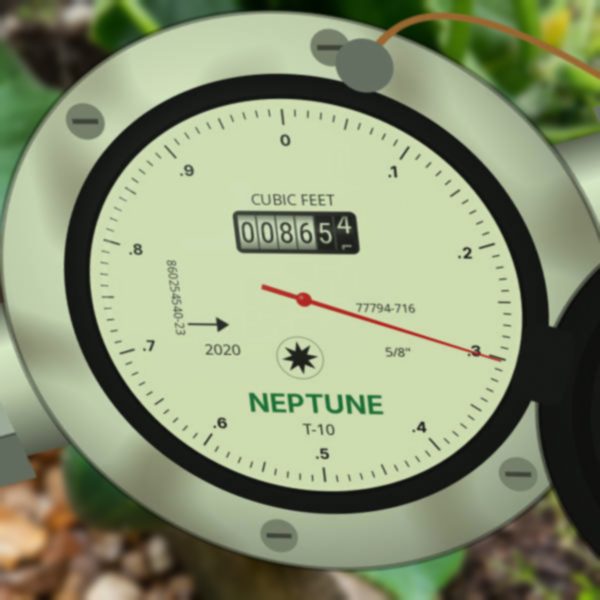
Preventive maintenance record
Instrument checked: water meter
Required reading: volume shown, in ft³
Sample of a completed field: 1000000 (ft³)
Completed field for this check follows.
8654.30 (ft³)
